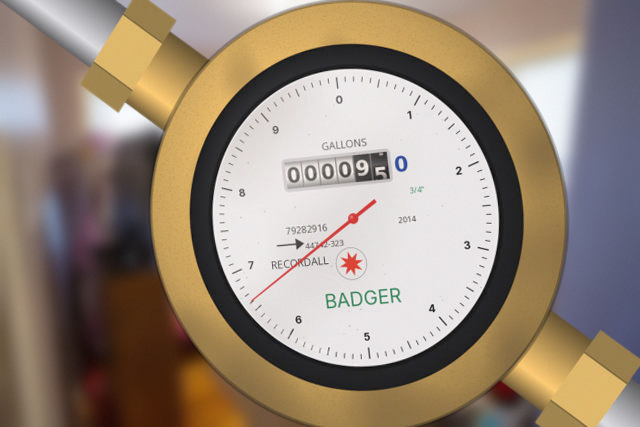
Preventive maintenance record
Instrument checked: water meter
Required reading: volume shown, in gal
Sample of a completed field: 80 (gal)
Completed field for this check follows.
946.6 (gal)
